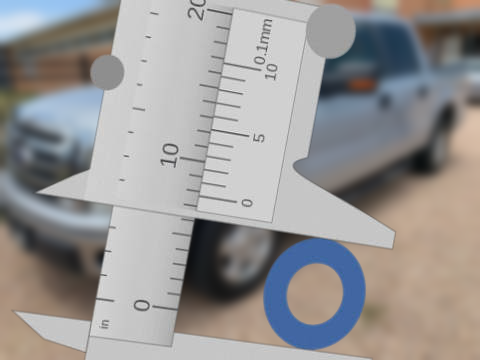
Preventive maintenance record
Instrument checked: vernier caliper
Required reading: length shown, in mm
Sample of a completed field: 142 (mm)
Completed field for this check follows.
7.7 (mm)
